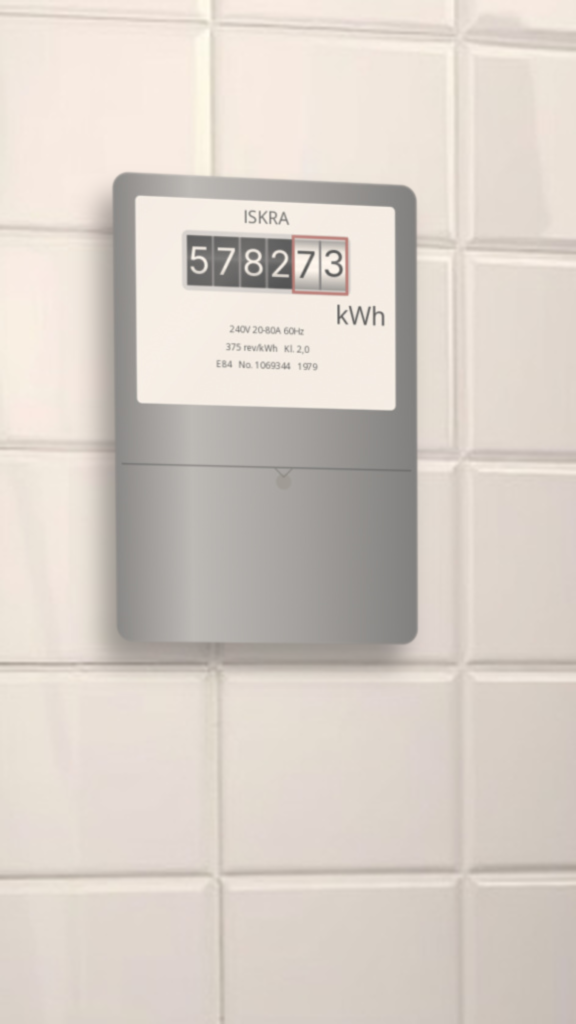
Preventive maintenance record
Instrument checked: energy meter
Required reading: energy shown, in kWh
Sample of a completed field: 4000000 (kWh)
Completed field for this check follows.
5782.73 (kWh)
